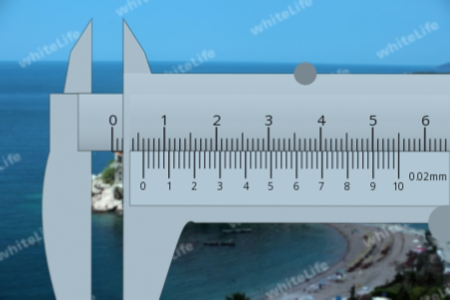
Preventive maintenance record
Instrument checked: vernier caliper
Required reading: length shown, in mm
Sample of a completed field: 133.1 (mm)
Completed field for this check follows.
6.0 (mm)
